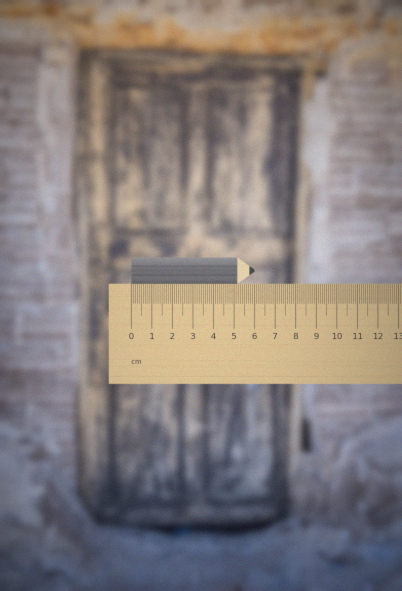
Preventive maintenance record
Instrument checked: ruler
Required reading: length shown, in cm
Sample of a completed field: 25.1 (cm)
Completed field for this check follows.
6 (cm)
